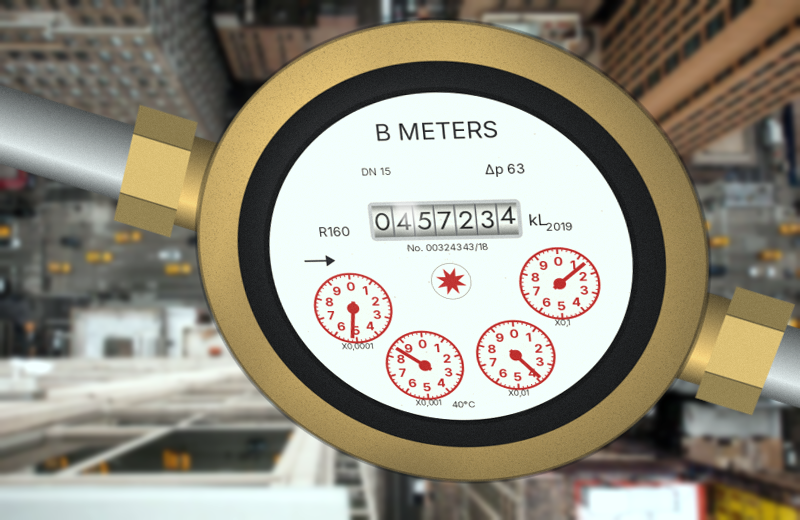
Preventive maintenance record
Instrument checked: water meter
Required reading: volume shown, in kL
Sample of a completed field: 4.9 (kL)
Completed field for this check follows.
457234.1385 (kL)
